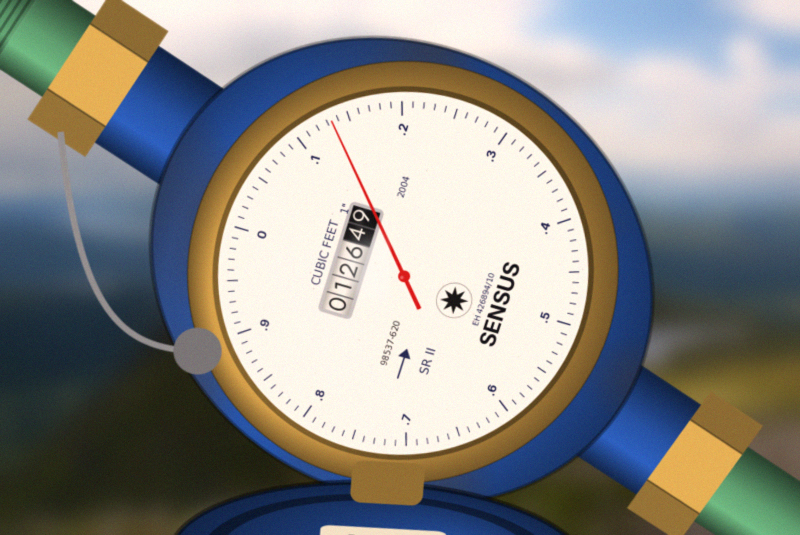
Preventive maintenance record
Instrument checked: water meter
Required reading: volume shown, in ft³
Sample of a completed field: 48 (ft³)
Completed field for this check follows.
12649.13 (ft³)
